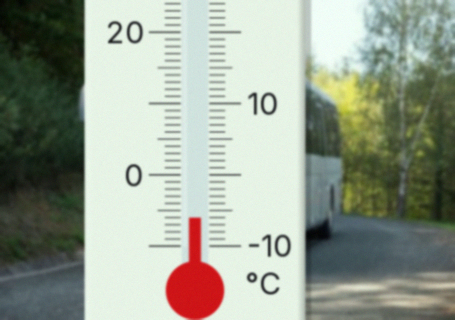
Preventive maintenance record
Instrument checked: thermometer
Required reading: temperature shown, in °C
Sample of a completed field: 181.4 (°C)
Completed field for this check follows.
-6 (°C)
